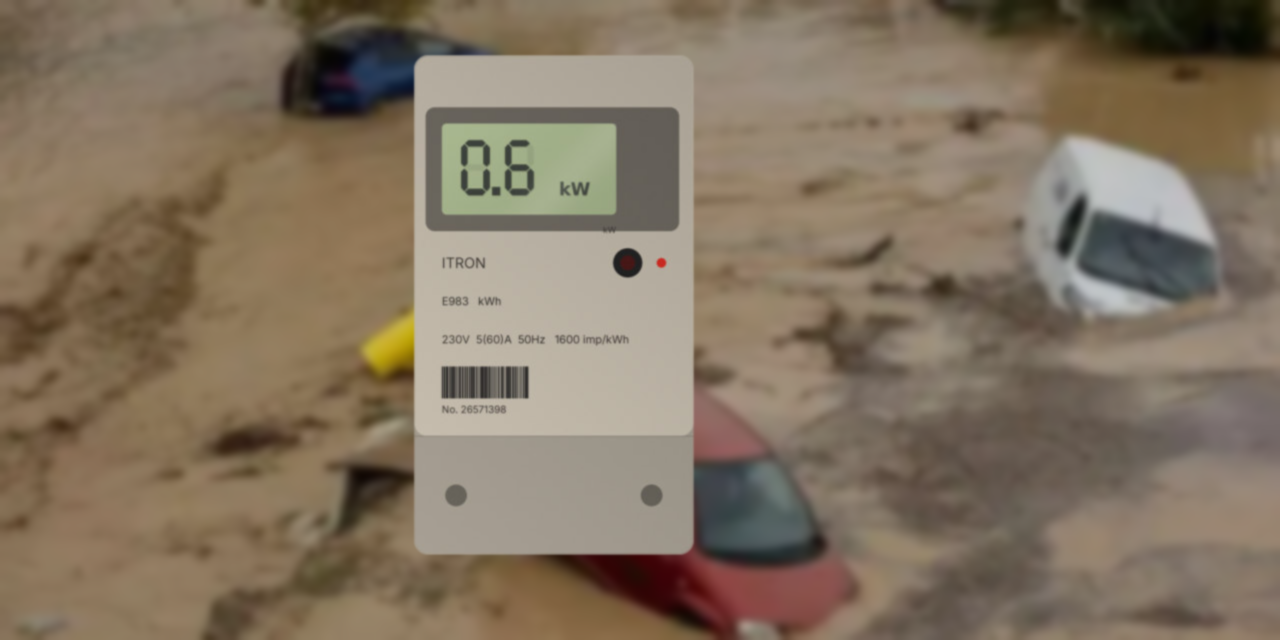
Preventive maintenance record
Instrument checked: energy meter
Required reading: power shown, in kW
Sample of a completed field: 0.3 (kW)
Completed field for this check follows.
0.6 (kW)
